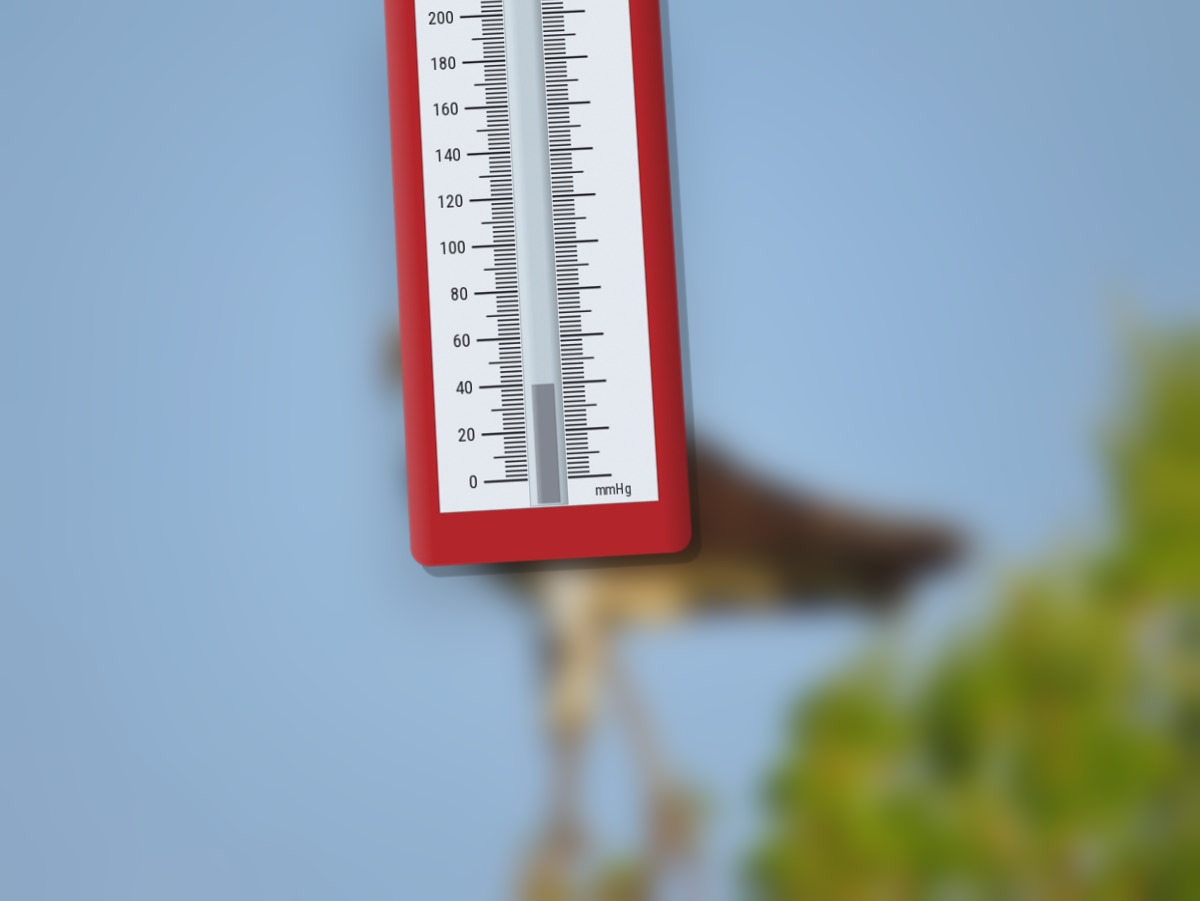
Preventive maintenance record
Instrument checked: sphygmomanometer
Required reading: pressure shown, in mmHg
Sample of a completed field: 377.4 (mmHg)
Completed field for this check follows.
40 (mmHg)
